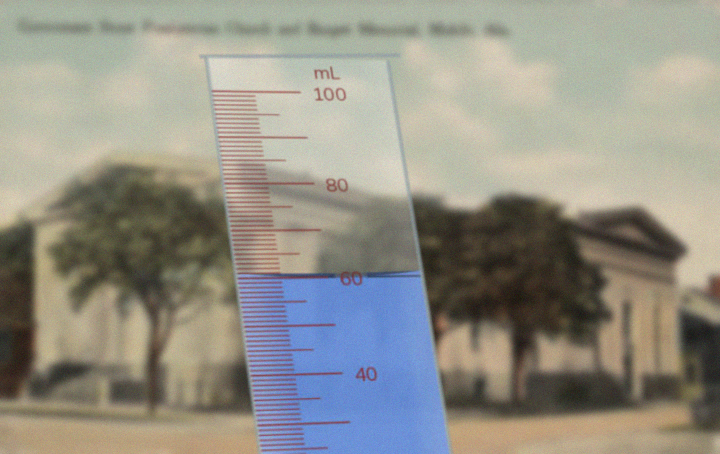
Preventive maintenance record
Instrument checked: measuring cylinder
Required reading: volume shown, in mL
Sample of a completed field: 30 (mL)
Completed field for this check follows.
60 (mL)
